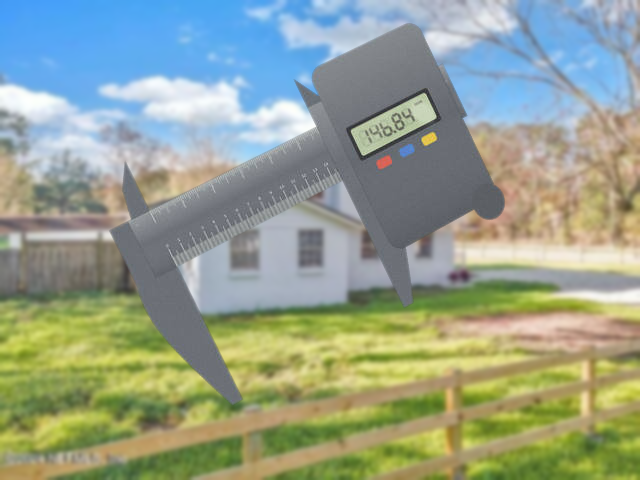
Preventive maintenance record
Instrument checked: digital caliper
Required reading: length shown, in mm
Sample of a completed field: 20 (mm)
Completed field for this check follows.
146.84 (mm)
